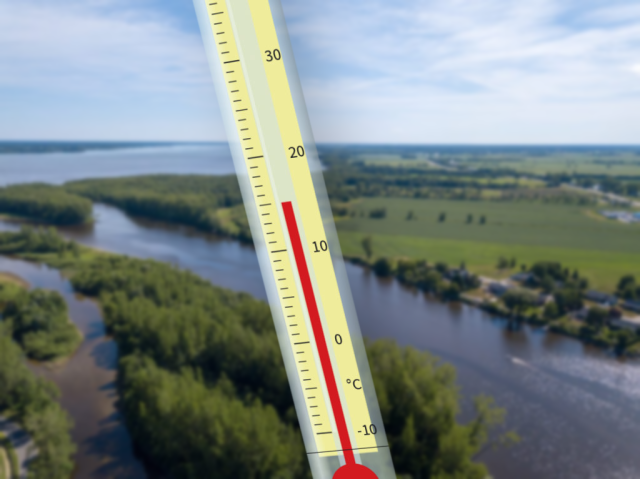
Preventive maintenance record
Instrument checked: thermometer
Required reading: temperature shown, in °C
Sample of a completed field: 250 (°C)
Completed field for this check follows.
15 (°C)
